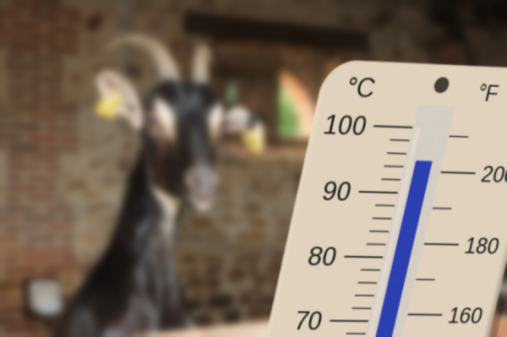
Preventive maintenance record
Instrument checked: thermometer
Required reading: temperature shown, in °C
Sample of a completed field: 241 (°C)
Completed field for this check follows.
95 (°C)
